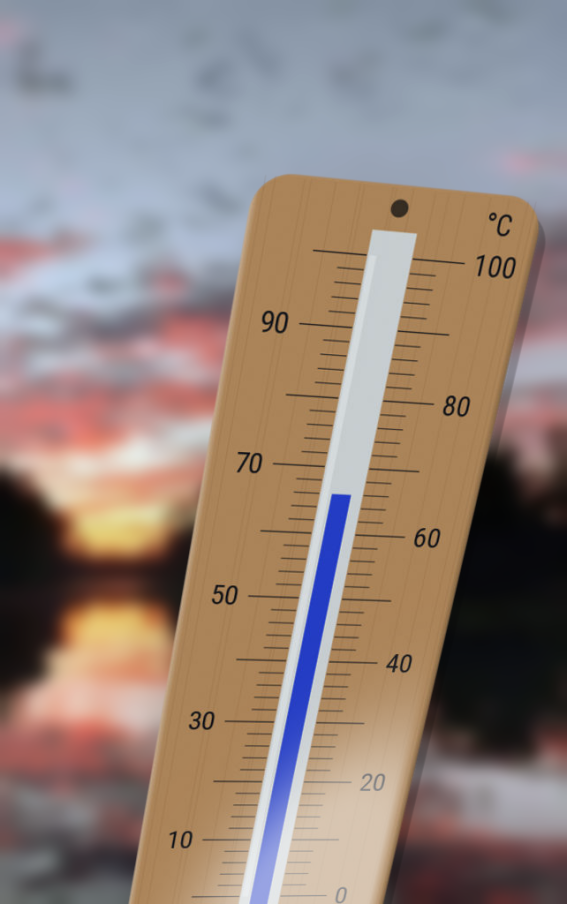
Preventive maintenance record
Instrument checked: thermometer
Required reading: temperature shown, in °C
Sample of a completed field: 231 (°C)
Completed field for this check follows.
66 (°C)
